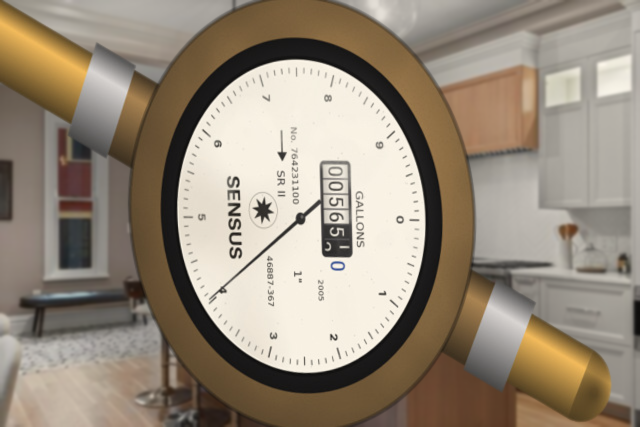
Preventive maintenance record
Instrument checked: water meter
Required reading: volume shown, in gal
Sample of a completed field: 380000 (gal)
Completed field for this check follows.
56514.0 (gal)
